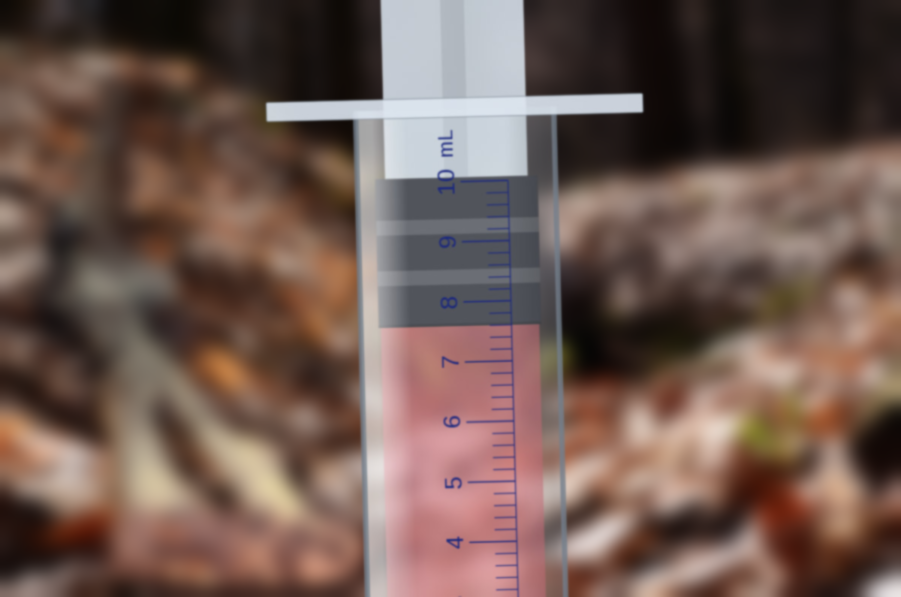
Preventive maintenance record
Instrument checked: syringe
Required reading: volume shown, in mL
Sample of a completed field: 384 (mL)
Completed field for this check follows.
7.6 (mL)
